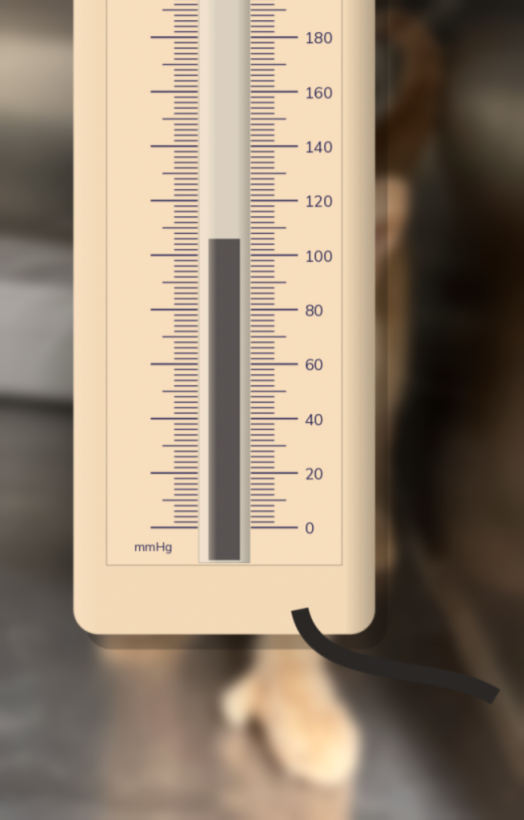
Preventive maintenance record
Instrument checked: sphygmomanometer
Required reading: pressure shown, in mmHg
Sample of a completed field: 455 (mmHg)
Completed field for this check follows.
106 (mmHg)
